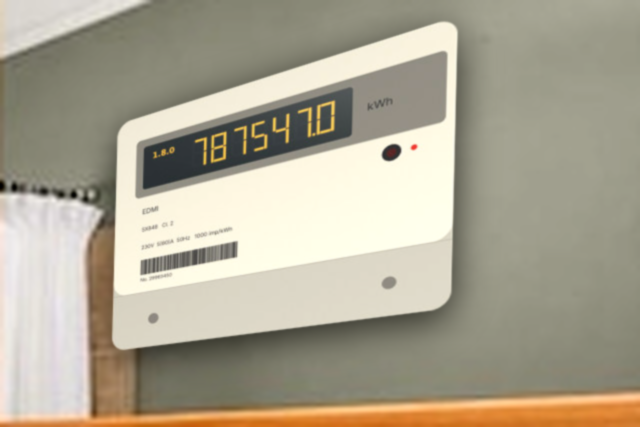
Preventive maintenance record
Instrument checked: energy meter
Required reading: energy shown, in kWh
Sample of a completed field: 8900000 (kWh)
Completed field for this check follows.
787547.0 (kWh)
